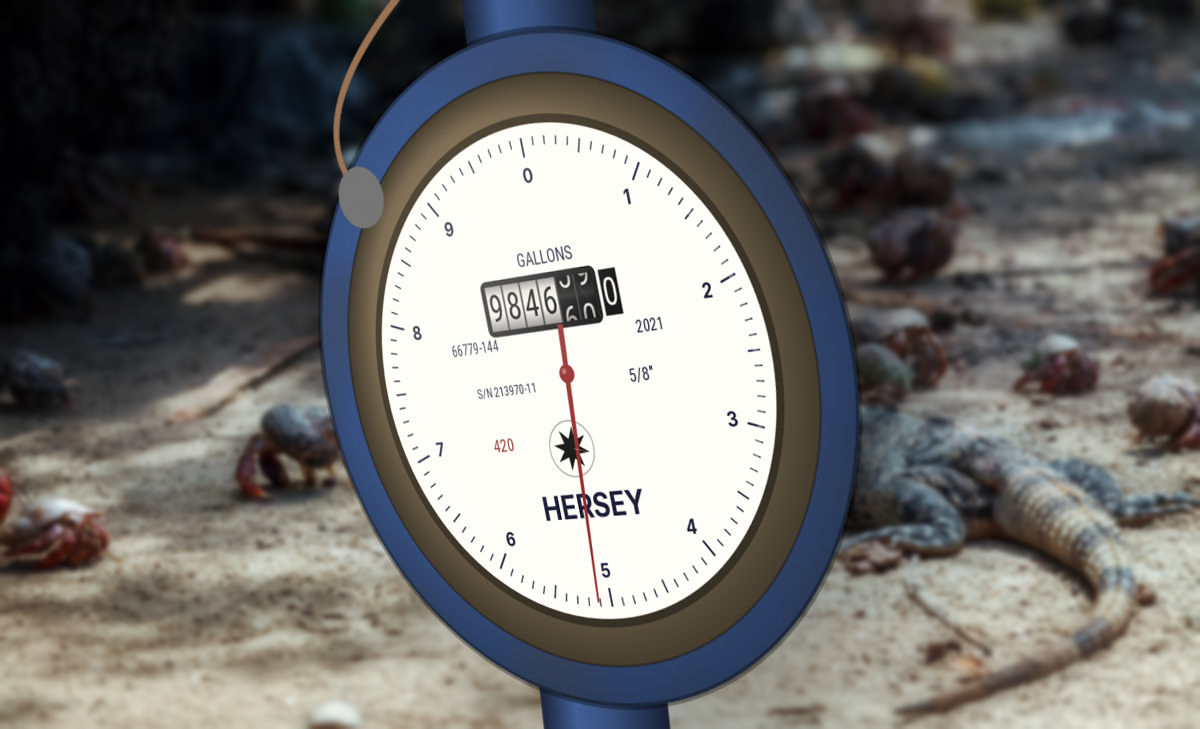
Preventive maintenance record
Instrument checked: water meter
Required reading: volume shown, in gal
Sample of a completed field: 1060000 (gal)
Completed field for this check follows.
9846595.1 (gal)
